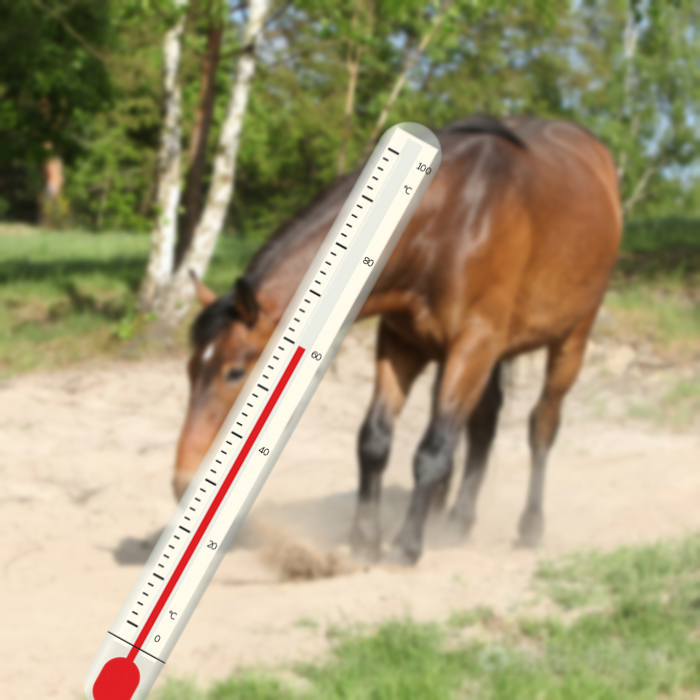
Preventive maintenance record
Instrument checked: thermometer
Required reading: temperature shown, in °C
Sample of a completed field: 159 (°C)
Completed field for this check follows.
60 (°C)
